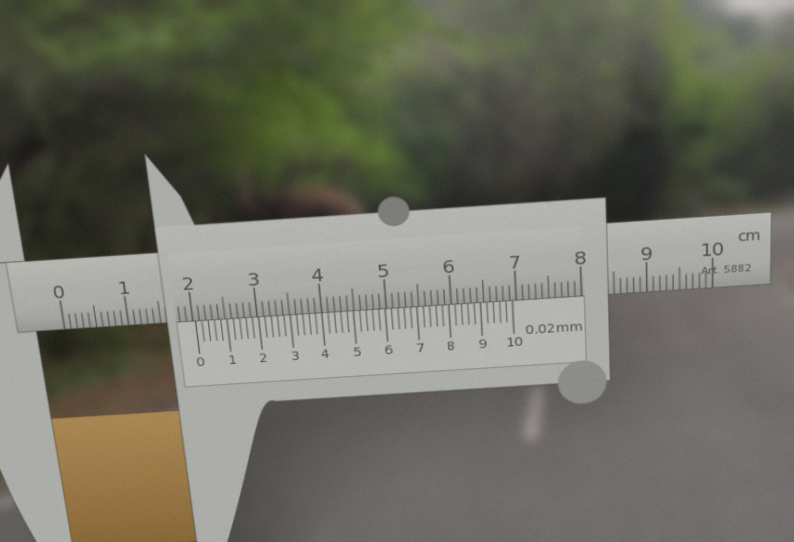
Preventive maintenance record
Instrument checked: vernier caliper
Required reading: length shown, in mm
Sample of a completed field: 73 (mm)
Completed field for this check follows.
20.4 (mm)
